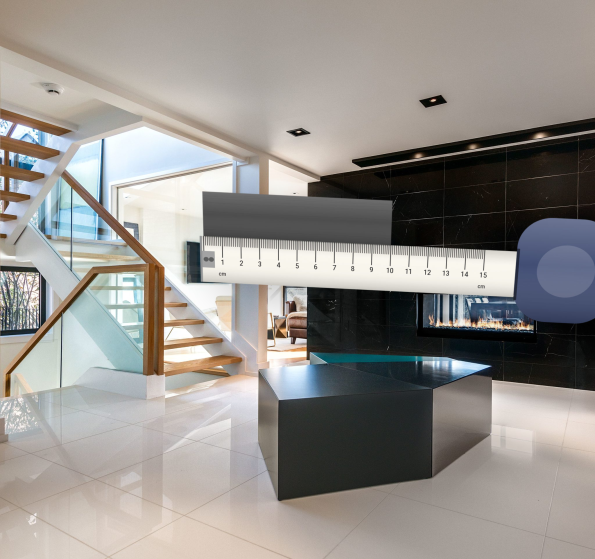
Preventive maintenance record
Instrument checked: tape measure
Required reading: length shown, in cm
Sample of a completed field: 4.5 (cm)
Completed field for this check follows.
10 (cm)
